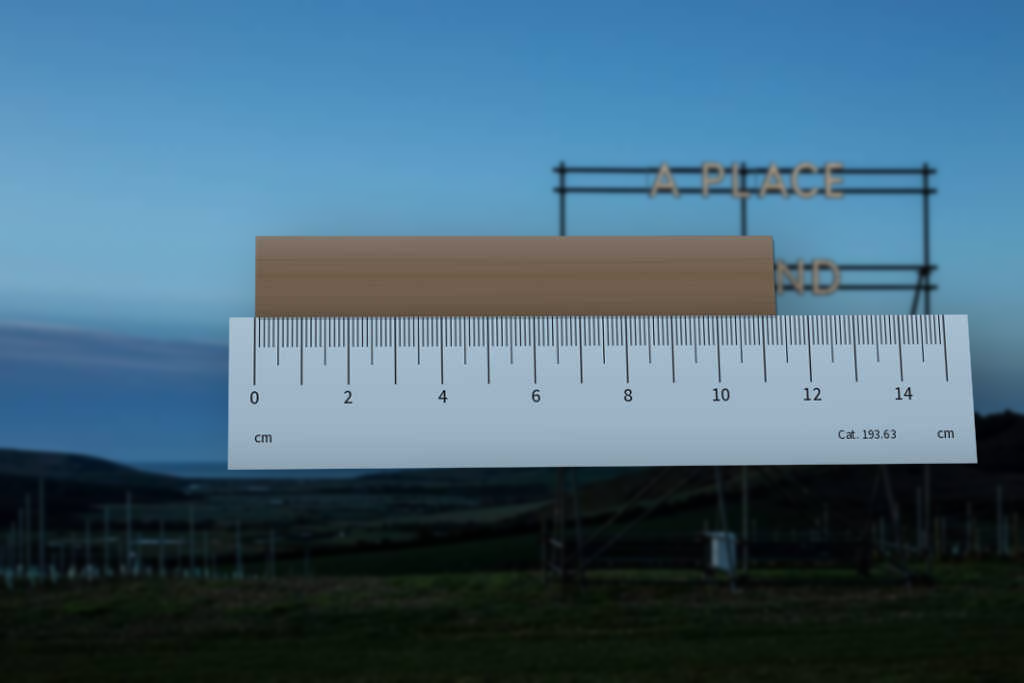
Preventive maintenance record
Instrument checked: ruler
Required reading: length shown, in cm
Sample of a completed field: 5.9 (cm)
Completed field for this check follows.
11.3 (cm)
